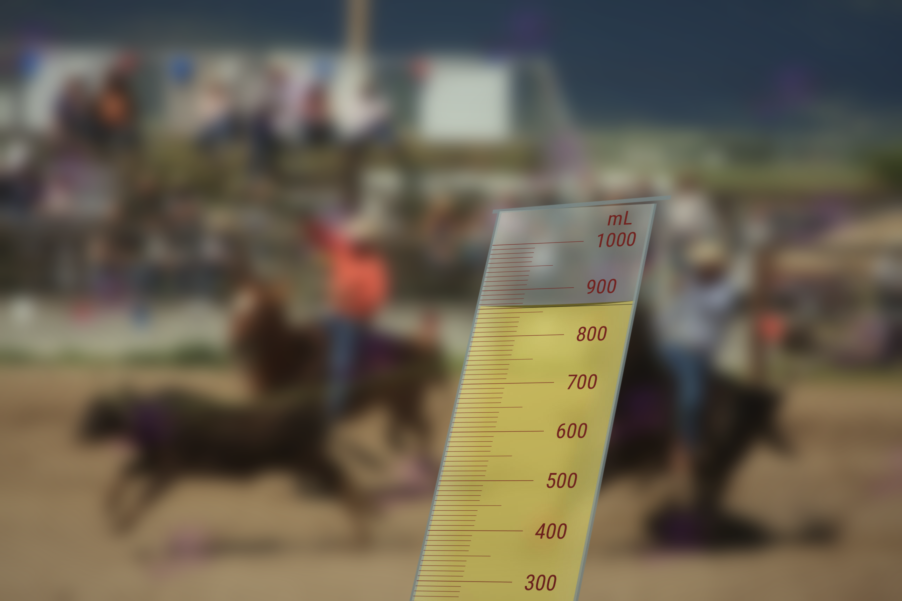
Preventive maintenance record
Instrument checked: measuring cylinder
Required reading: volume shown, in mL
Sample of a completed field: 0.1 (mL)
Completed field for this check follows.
860 (mL)
